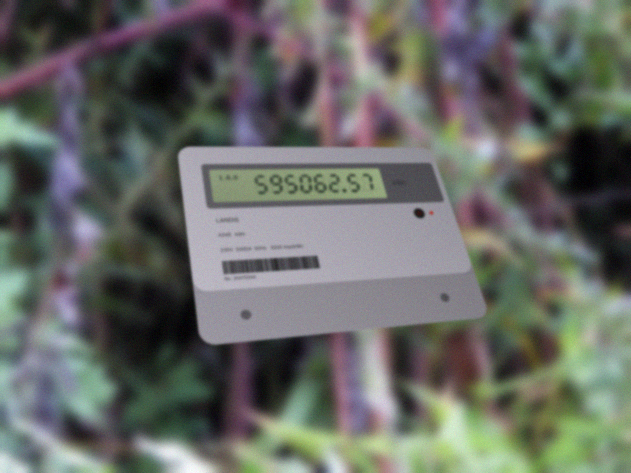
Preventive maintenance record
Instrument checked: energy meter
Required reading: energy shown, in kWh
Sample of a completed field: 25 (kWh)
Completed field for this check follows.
595062.57 (kWh)
